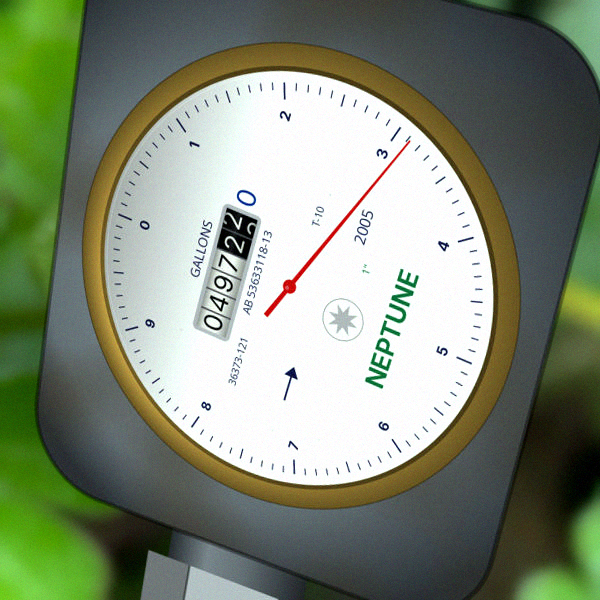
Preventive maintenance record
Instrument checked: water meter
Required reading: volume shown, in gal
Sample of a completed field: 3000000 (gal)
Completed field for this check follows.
497223.1 (gal)
